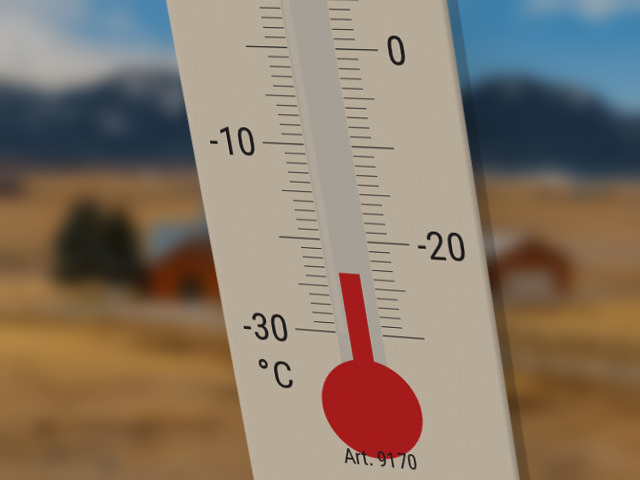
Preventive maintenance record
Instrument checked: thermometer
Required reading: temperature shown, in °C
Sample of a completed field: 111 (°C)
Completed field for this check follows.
-23.5 (°C)
